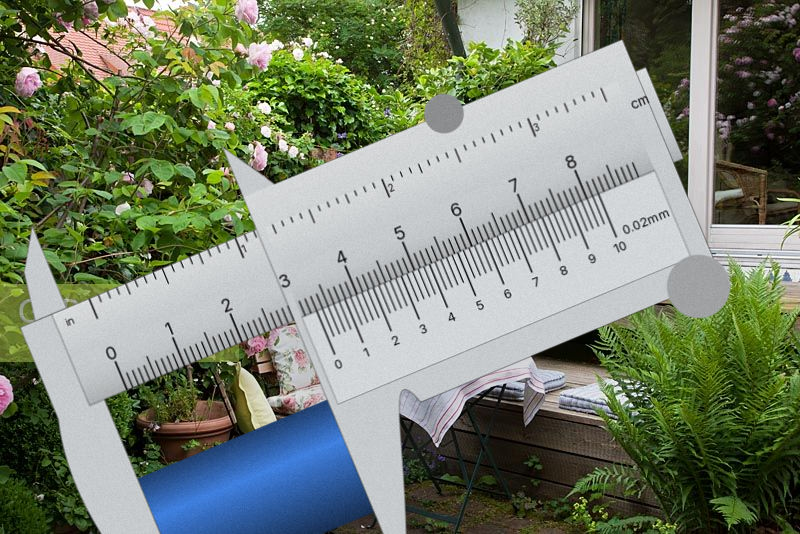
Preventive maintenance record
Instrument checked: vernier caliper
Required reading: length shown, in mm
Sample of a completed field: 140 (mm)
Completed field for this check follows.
33.0 (mm)
